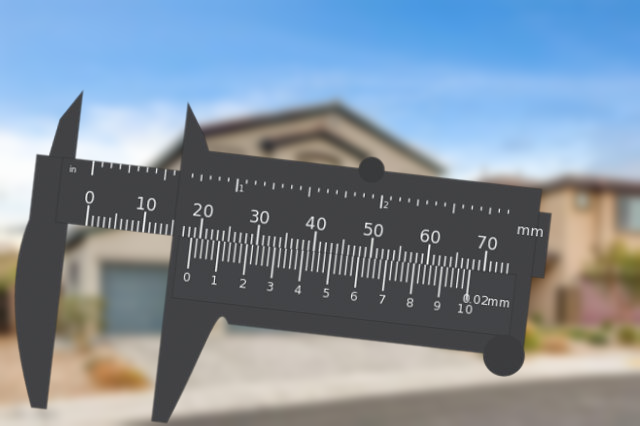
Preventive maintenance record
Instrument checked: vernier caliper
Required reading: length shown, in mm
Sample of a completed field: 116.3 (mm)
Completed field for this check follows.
18.5 (mm)
